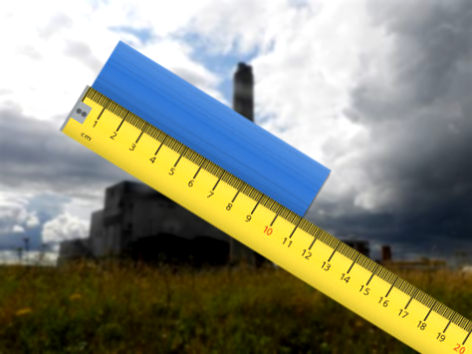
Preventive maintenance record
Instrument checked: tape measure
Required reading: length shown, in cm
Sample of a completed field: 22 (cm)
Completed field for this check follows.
11 (cm)
